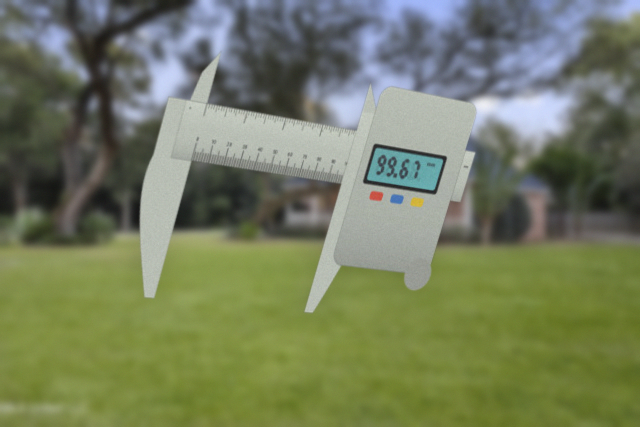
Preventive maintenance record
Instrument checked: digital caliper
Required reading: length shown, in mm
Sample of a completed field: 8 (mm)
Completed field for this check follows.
99.67 (mm)
